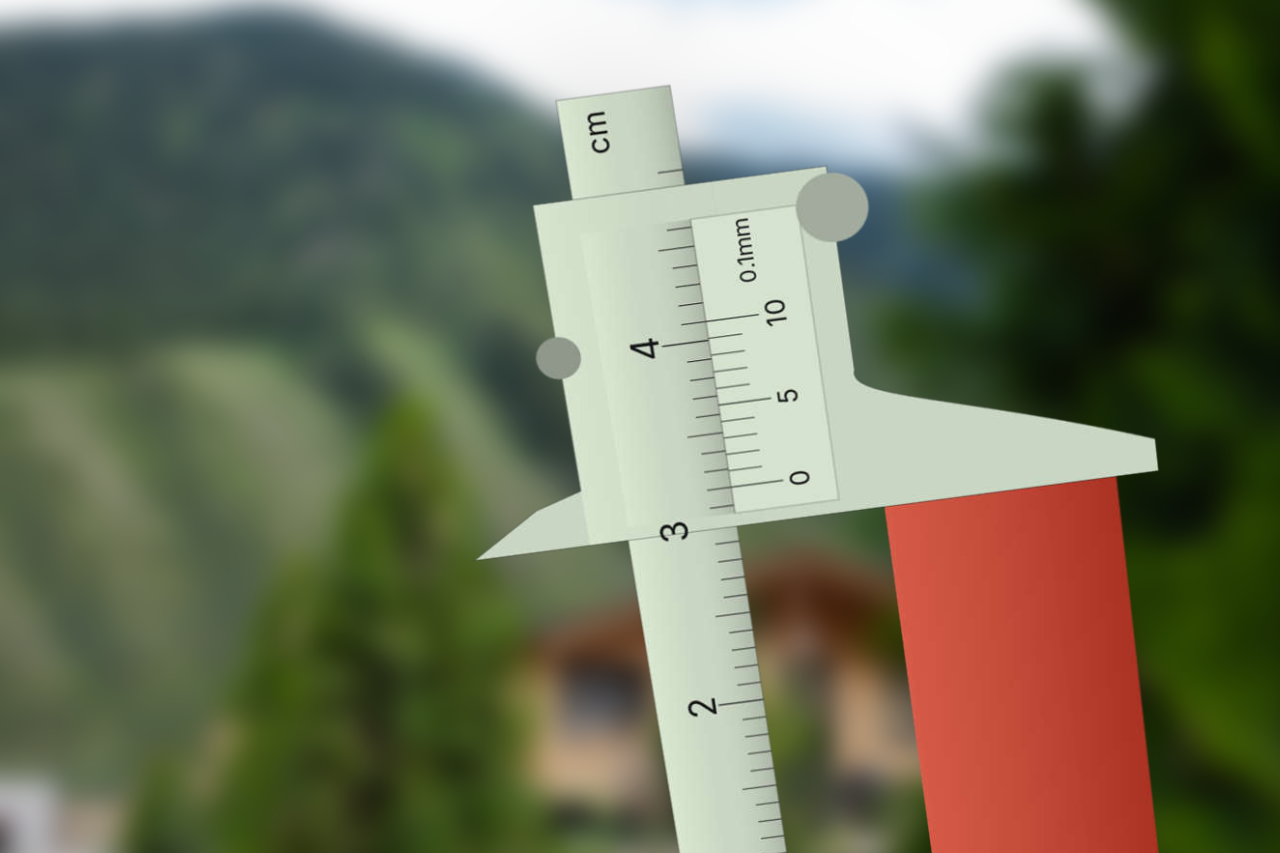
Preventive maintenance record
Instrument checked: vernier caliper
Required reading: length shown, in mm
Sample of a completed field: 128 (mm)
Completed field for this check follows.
32.0 (mm)
